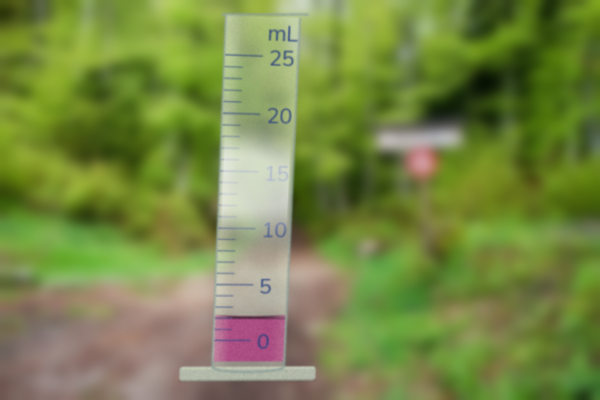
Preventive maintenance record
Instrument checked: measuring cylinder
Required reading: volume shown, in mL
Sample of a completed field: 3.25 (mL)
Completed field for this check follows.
2 (mL)
